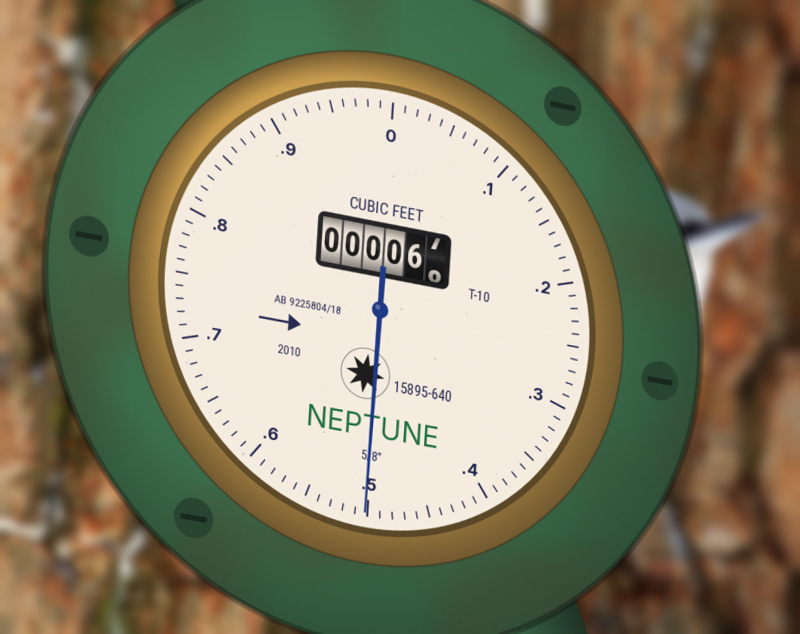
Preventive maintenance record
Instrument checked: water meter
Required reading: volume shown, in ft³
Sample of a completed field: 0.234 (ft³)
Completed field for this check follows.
67.50 (ft³)
